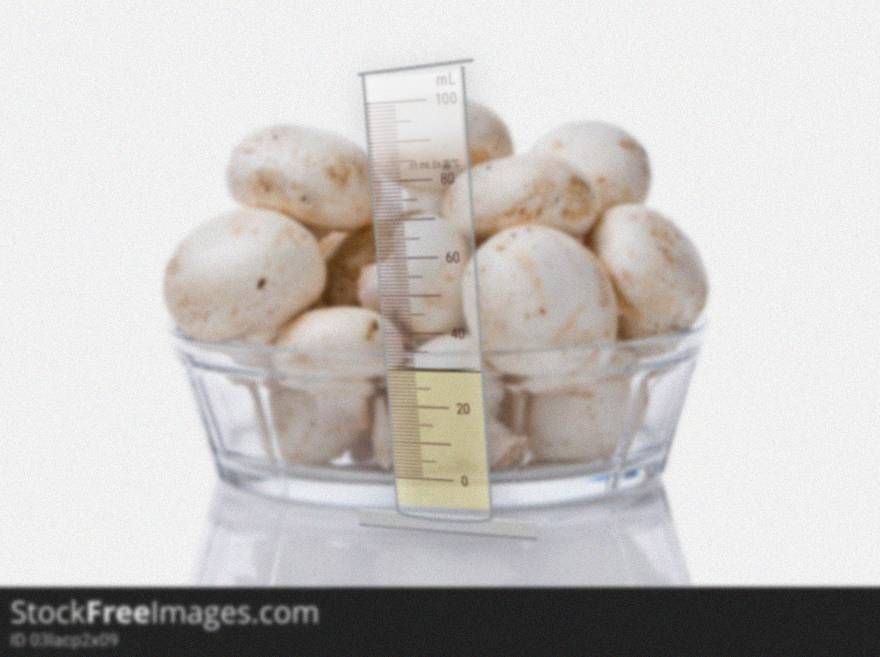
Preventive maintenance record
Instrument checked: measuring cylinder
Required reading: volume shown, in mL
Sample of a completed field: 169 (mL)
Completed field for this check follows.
30 (mL)
